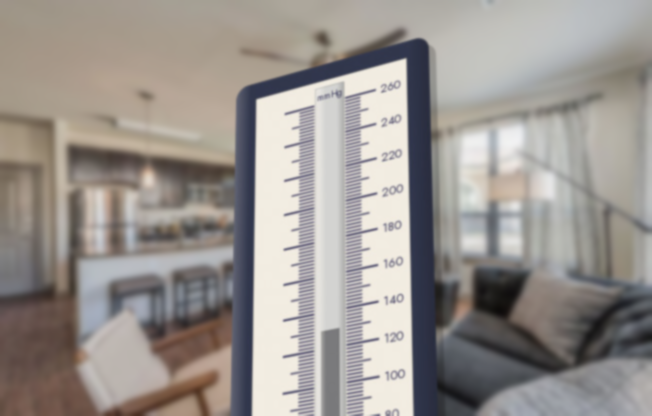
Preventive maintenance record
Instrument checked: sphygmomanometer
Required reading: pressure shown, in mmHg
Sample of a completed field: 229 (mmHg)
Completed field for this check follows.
130 (mmHg)
